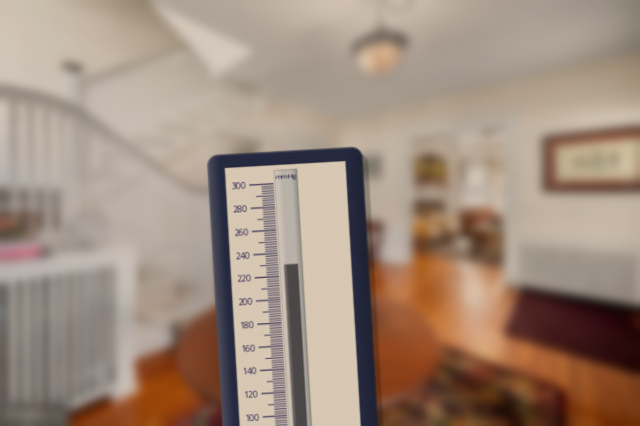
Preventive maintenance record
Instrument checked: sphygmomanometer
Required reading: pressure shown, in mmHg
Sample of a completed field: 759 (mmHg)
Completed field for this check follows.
230 (mmHg)
